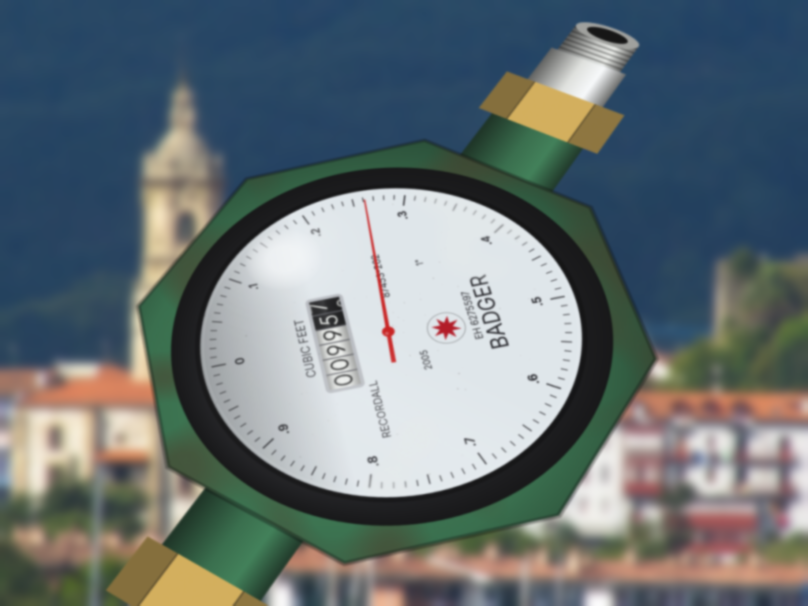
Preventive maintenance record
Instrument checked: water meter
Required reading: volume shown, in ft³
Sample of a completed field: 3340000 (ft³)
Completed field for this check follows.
9957.26 (ft³)
